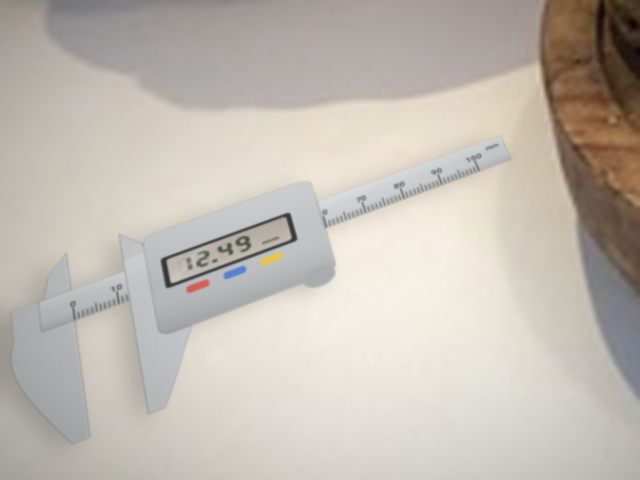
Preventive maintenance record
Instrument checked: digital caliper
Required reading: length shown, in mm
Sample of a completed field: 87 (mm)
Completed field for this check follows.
12.49 (mm)
